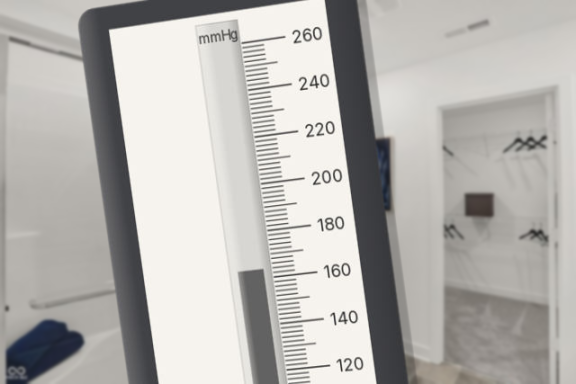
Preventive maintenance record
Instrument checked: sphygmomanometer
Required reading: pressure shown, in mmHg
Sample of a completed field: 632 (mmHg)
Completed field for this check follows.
164 (mmHg)
